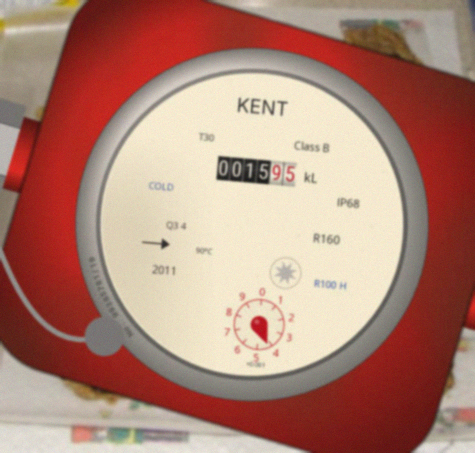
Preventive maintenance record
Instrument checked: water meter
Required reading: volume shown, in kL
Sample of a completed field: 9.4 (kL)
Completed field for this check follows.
15.954 (kL)
